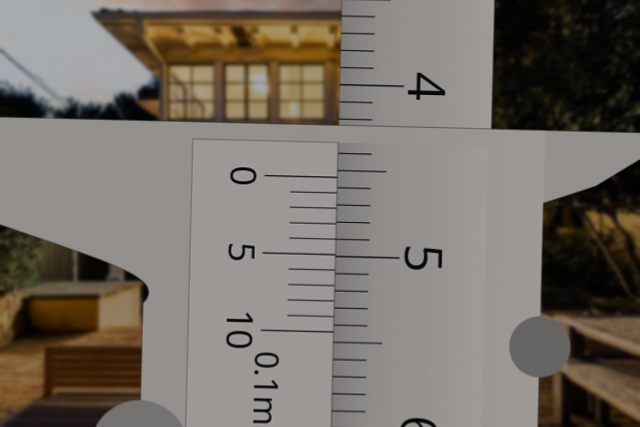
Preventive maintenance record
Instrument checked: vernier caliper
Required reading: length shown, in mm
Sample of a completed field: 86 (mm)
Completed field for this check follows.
45.4 (mm)
